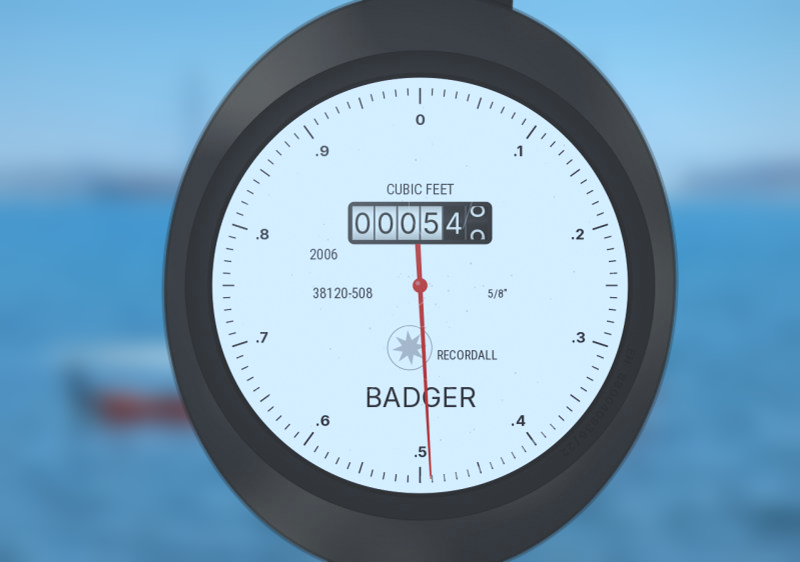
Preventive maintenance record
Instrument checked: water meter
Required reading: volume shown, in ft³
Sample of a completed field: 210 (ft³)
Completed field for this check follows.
548.49 (ft³)
